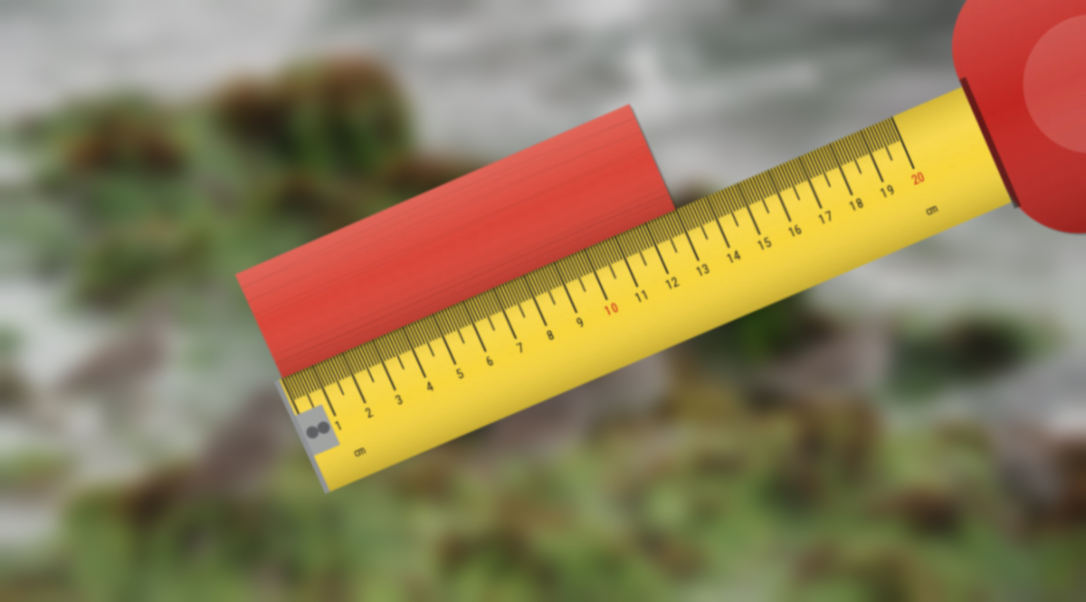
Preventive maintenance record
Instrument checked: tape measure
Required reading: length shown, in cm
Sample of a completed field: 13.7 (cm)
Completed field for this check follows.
13 (cm)
